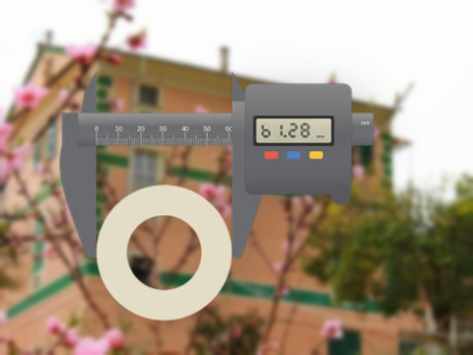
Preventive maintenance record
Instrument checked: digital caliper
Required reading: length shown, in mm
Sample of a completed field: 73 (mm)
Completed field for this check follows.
61.28 (mm)
